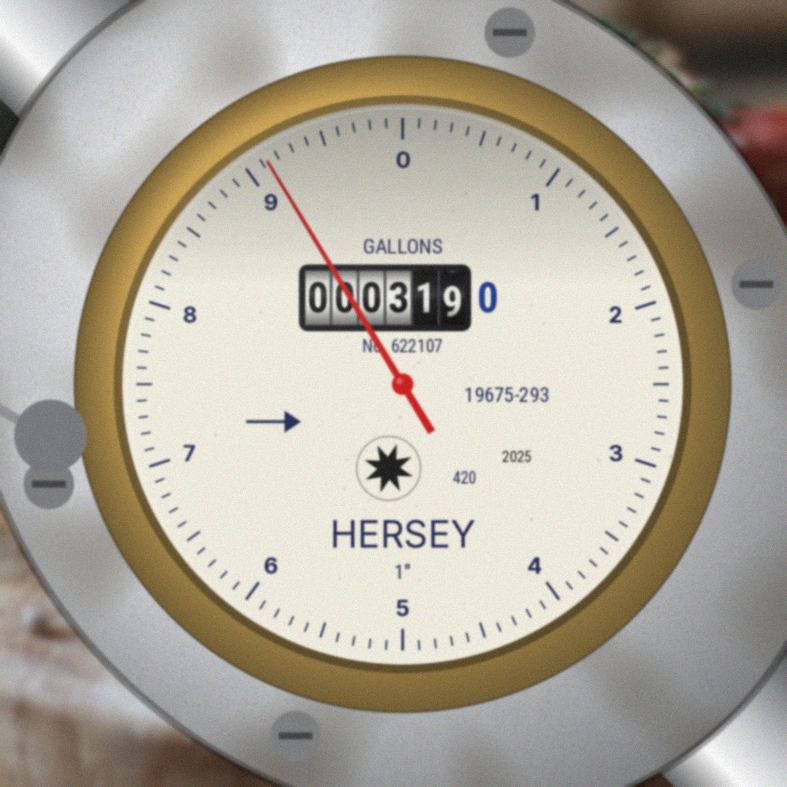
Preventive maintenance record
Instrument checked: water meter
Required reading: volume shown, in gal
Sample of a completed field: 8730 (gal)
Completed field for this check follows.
3189.1 (gal)
